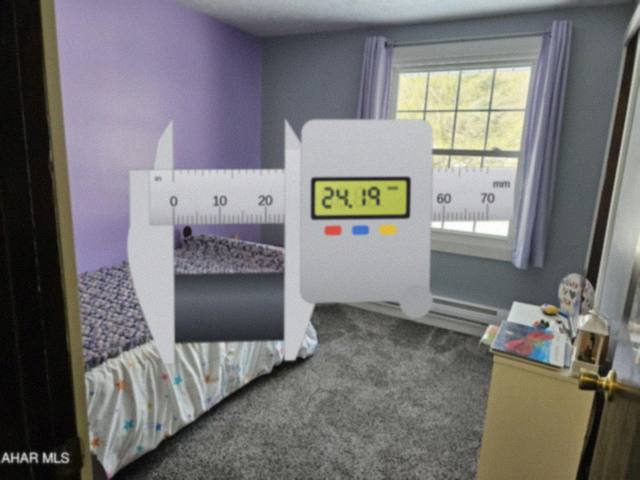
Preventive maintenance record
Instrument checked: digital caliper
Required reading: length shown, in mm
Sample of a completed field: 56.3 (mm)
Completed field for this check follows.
24.19 (mm)
